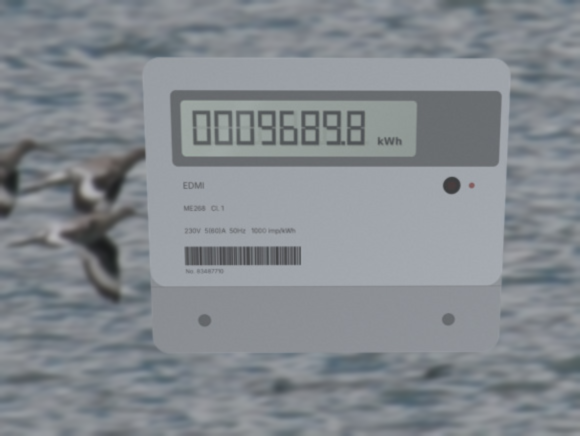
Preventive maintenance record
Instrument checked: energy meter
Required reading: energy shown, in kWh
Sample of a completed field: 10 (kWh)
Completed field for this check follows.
9689.8 (kWh)
